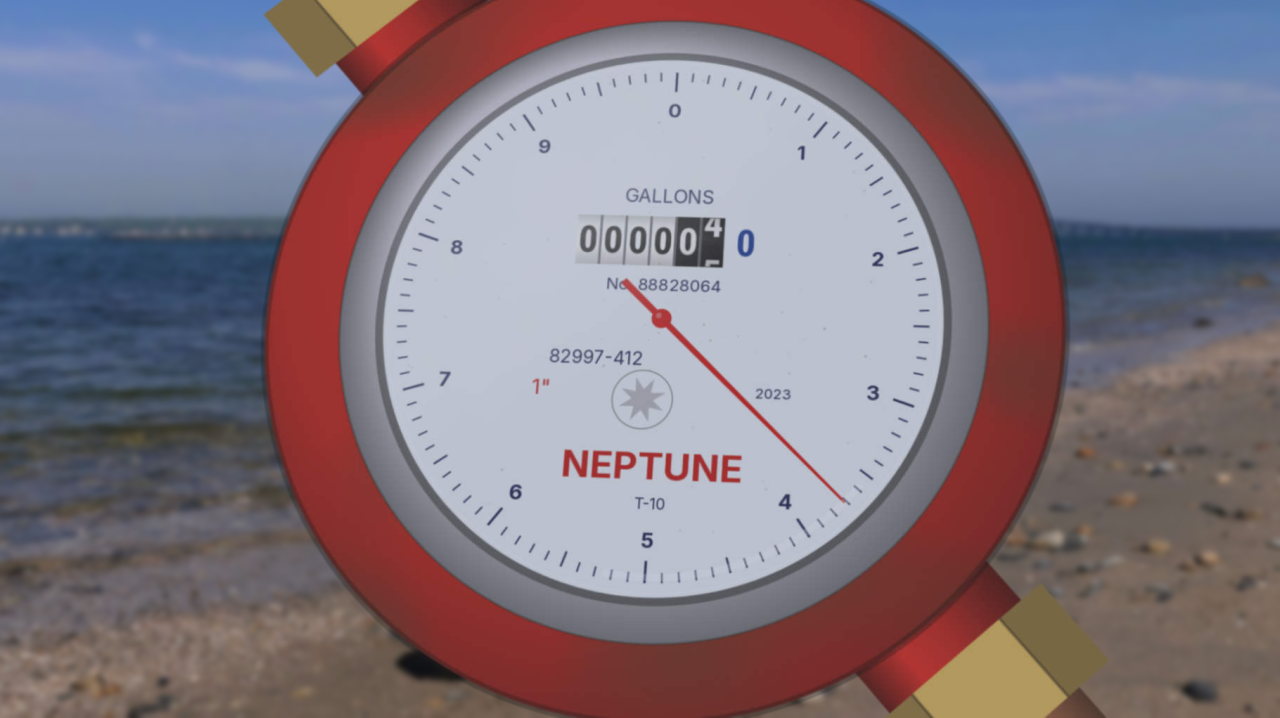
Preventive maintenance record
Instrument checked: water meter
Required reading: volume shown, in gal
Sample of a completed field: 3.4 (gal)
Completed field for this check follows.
43.7 (gal)
